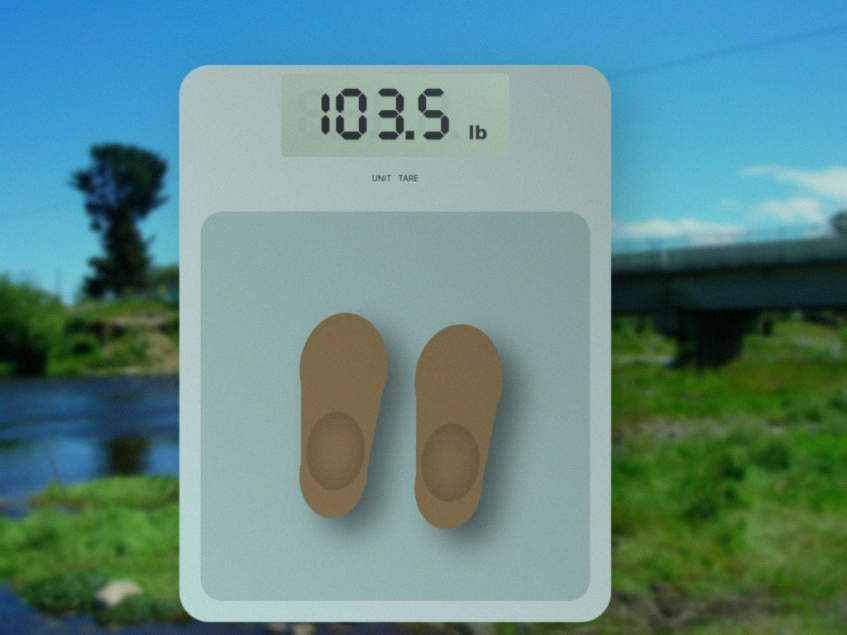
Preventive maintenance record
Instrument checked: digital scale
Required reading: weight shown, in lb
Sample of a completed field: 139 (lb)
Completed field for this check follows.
103.5 (lb)
